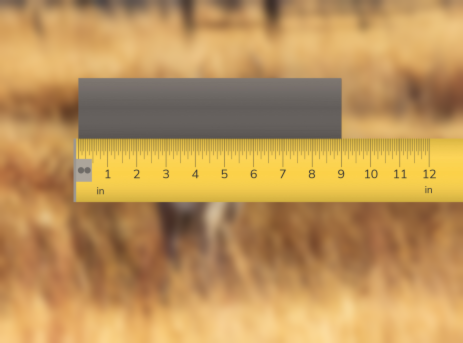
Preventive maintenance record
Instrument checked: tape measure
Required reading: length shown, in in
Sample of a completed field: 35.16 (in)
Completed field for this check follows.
9 (in)
